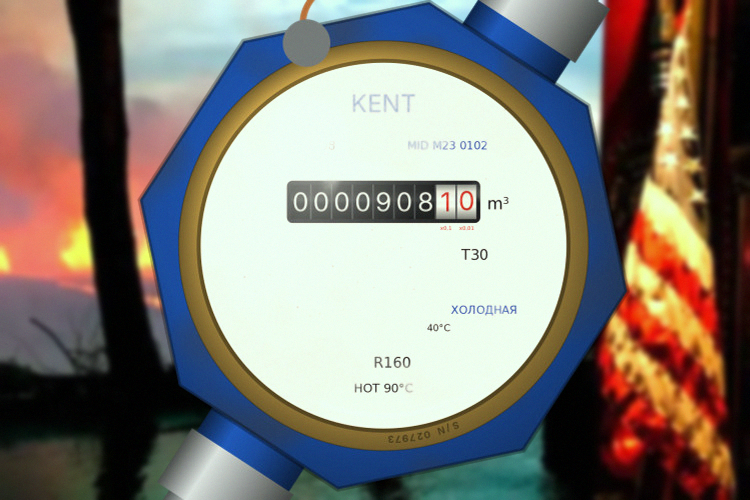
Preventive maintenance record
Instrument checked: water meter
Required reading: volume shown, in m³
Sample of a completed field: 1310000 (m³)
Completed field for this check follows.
908.10 (m³)
